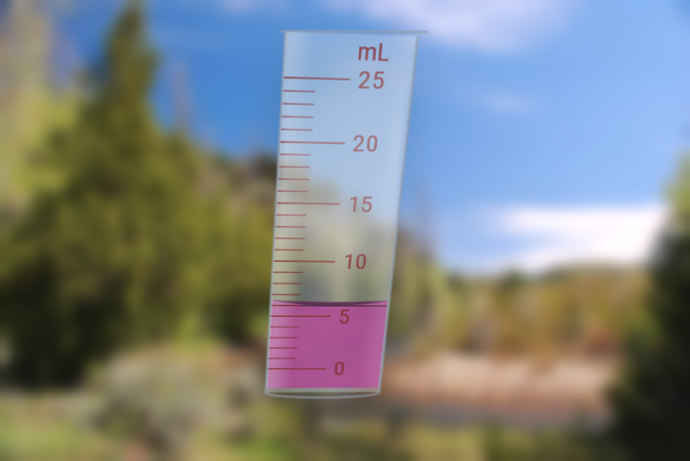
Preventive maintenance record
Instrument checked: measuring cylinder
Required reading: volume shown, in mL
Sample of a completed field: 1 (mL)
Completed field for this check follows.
6 (mL)
